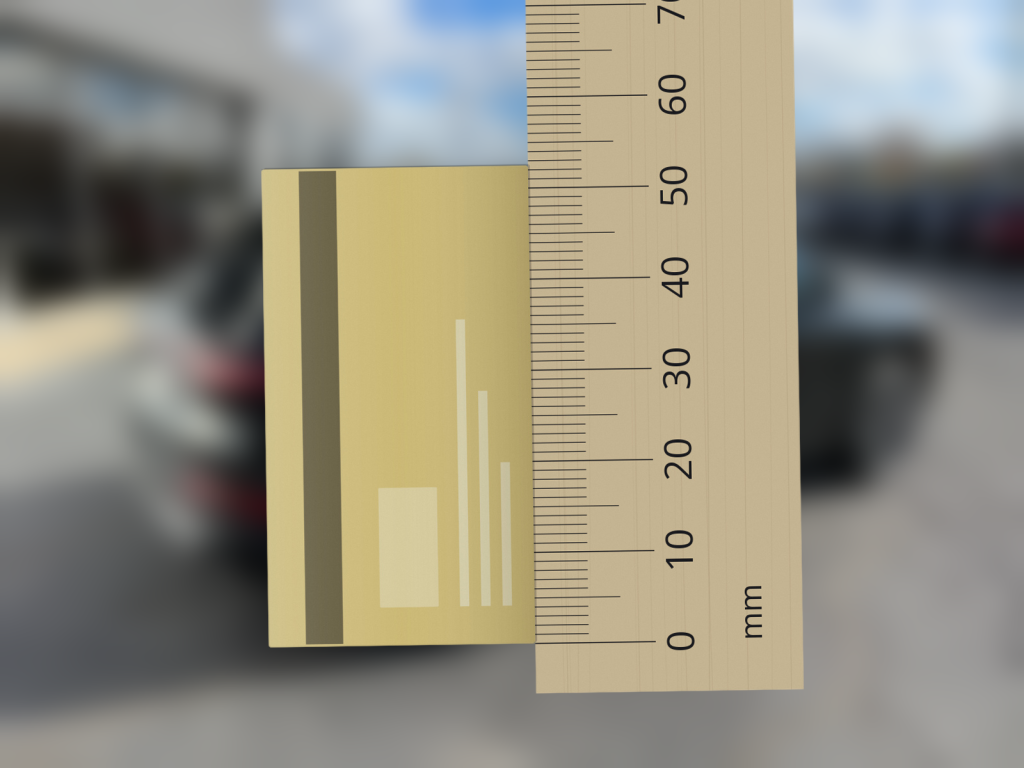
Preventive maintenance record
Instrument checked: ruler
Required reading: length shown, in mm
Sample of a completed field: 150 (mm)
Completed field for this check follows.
52.5 (mm)
